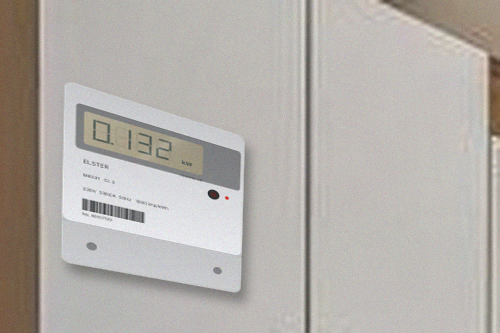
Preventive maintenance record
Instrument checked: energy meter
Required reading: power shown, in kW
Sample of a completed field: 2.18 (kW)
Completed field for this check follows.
0.132 (kW)
